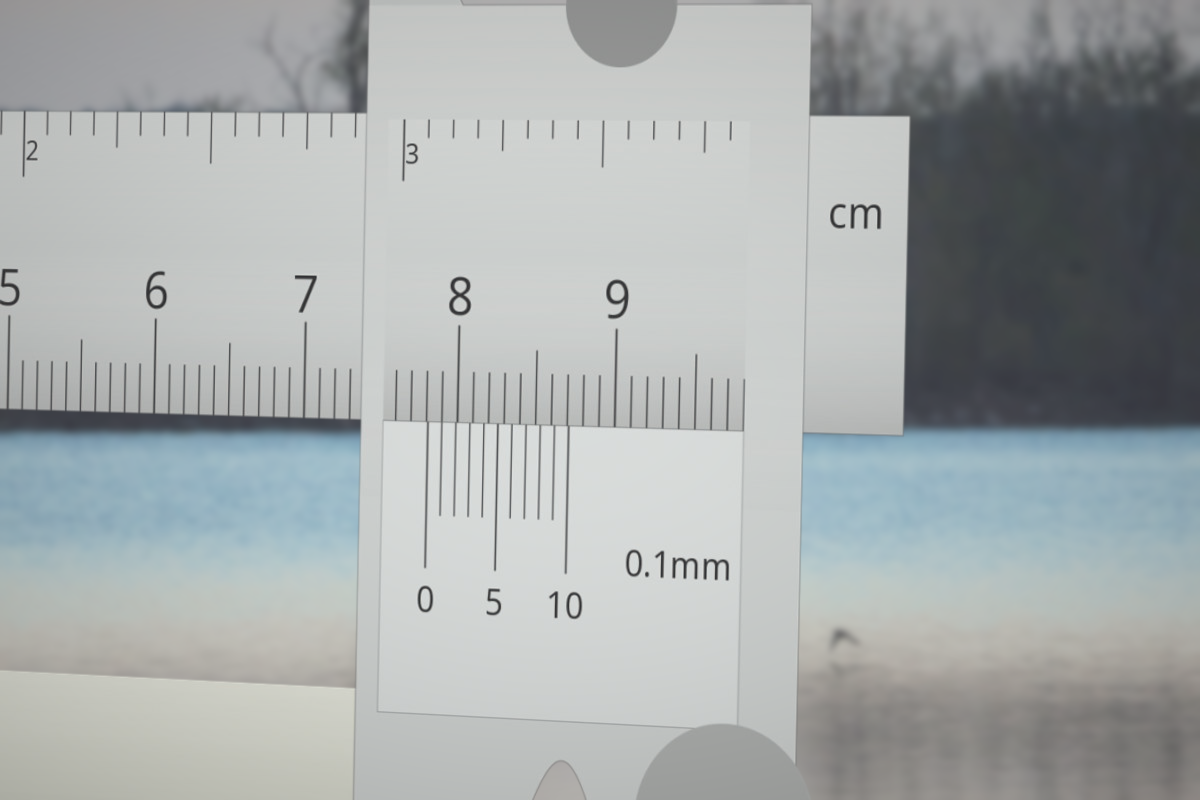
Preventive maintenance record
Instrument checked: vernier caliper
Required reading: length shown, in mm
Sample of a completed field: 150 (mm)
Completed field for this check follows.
78.1 (mm)
